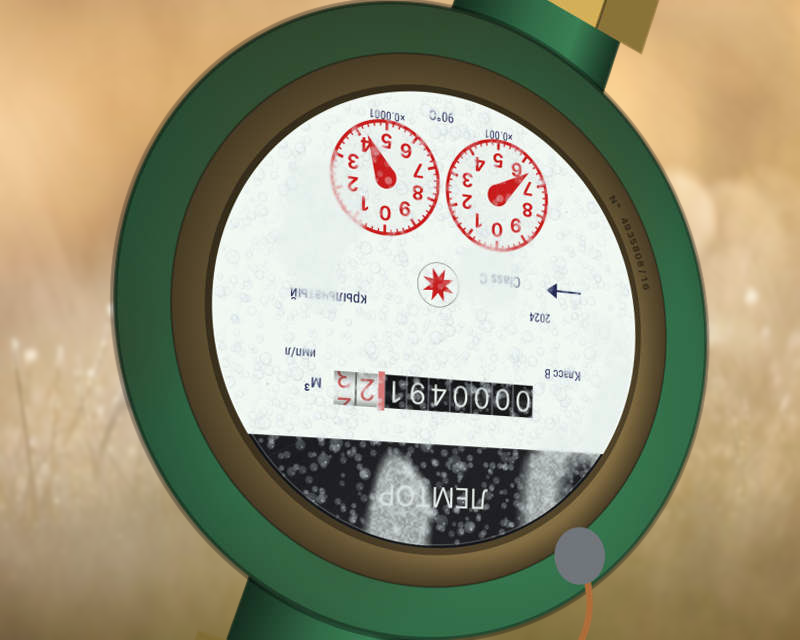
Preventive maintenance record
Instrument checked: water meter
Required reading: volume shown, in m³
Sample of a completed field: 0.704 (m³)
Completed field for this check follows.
491.2264 (m³)
